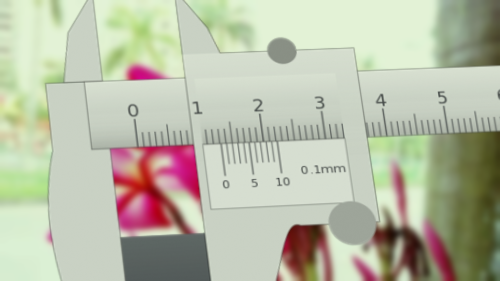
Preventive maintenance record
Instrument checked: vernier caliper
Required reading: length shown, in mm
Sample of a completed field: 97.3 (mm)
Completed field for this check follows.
13.2 (mm)
